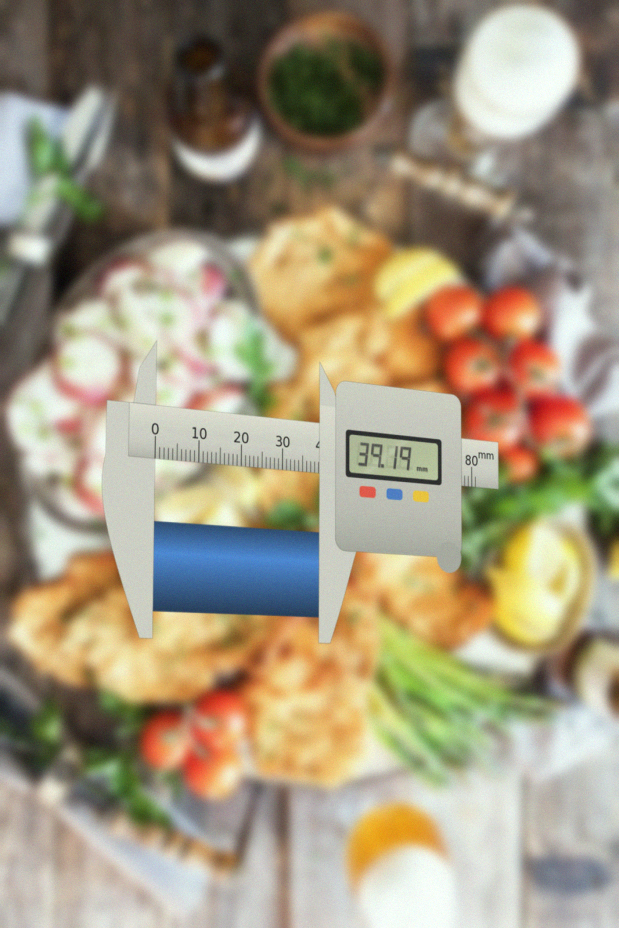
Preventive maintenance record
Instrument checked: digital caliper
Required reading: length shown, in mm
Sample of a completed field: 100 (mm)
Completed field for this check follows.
39.19 (mm)
